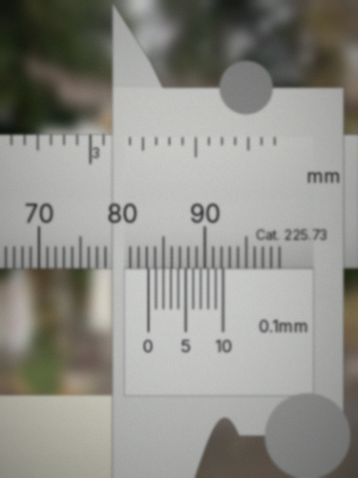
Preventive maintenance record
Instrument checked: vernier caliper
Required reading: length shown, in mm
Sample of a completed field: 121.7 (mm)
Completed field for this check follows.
83.2 (mm)
